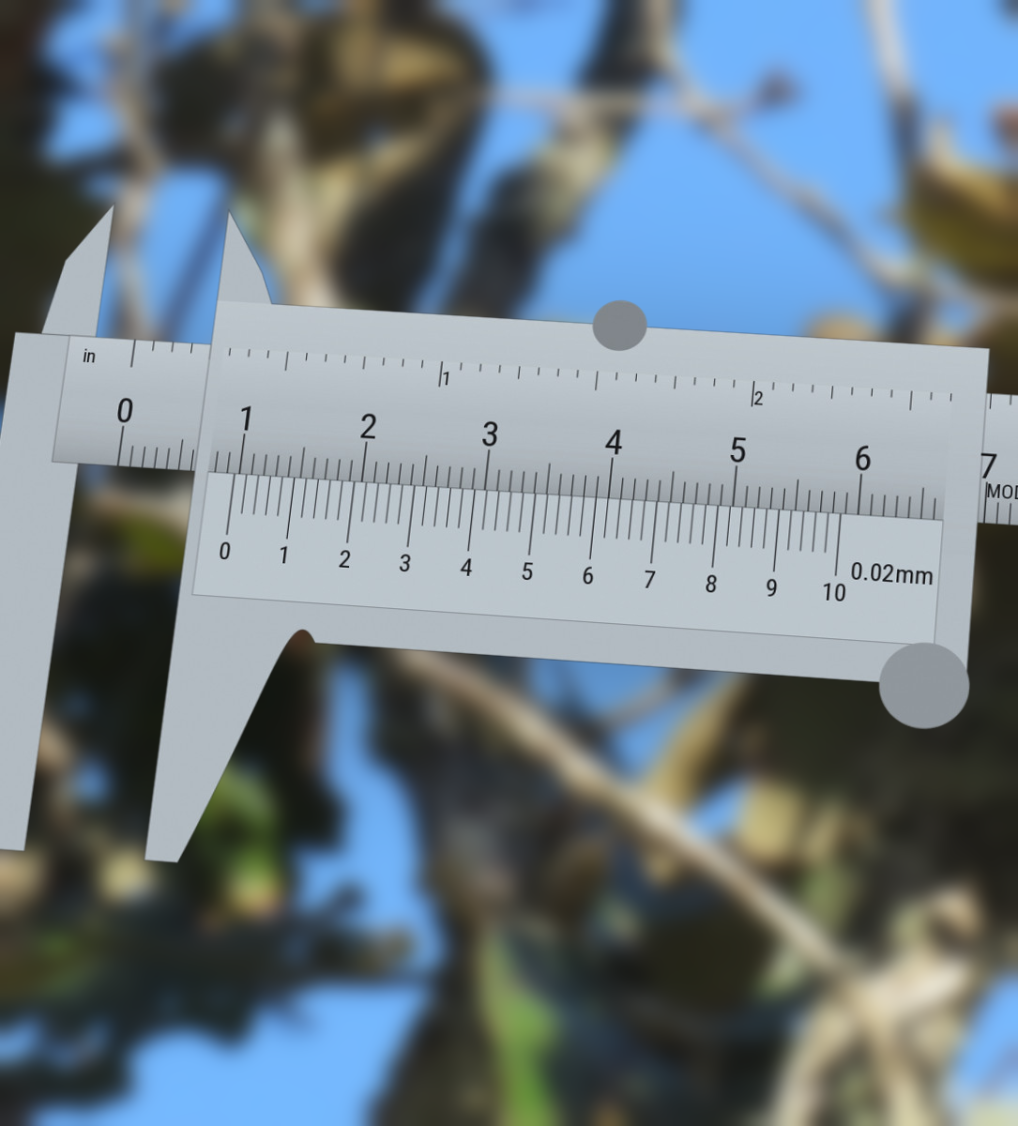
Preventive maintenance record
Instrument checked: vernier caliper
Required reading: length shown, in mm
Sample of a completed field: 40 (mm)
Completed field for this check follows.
9.6 (mm)
